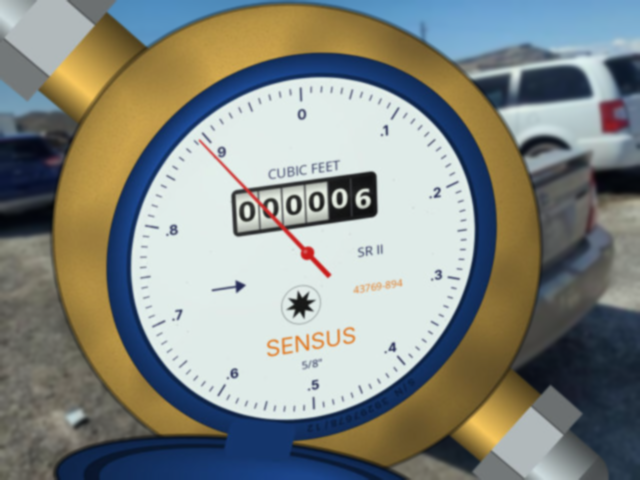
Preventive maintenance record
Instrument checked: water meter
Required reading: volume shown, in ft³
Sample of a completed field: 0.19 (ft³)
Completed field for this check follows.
5.89 (ft³)
